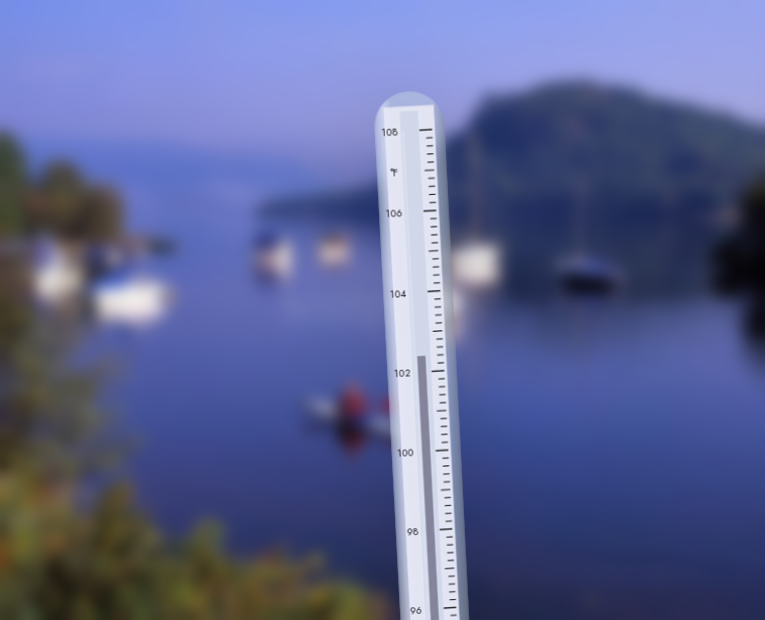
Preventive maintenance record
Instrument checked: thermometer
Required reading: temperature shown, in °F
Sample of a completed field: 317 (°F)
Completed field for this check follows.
102.4 (°F)
